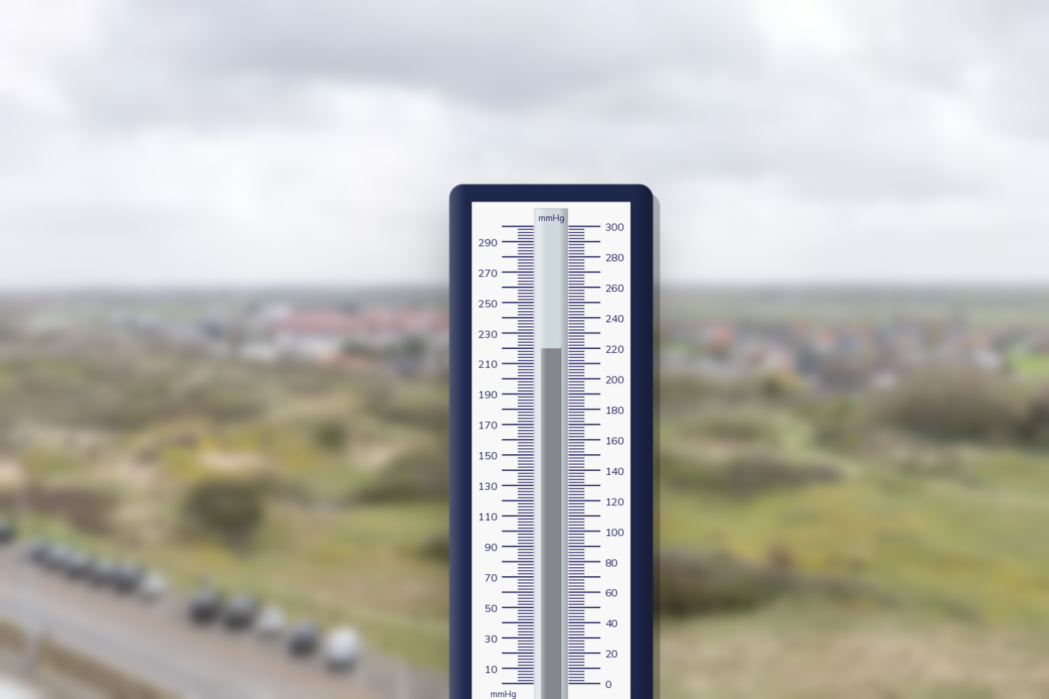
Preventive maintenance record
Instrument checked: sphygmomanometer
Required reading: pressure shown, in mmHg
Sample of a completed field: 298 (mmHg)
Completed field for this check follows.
220 (mmHg)
